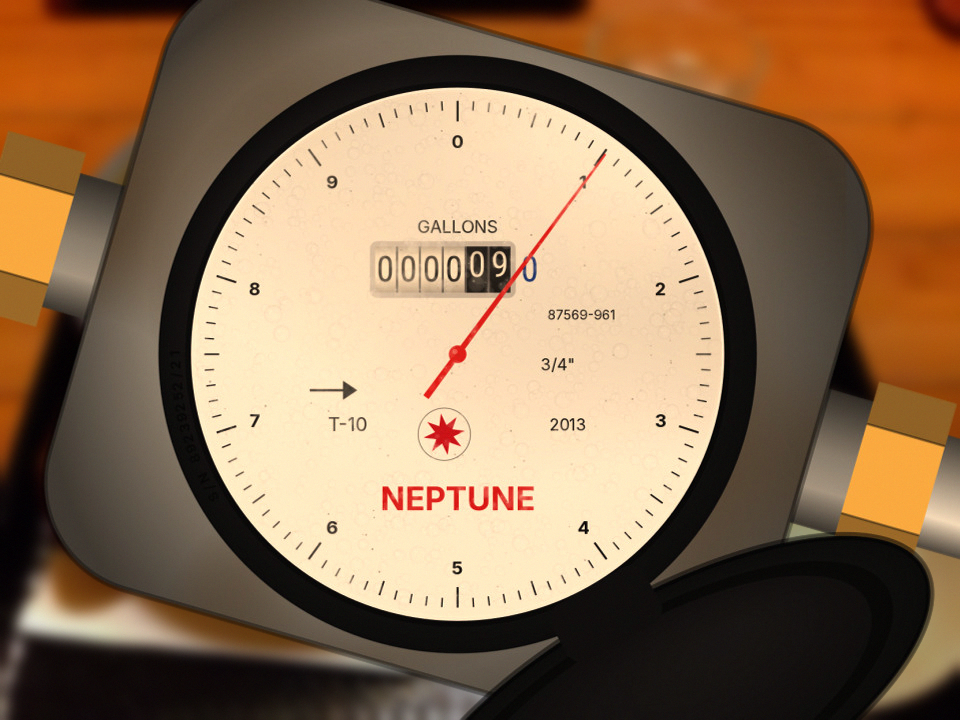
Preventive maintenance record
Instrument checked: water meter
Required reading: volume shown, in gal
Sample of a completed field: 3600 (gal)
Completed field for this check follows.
91.0 (gal)
